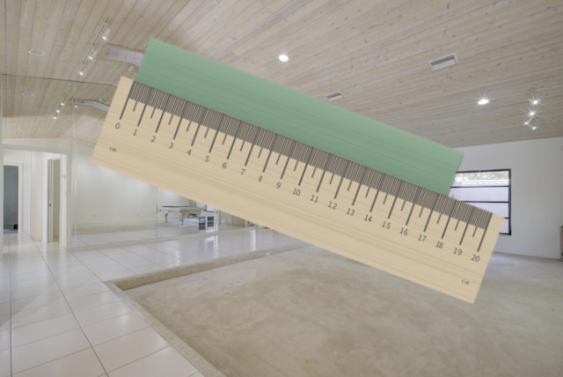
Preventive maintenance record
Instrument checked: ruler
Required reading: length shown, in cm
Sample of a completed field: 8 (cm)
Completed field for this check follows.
17.5 (cm)
